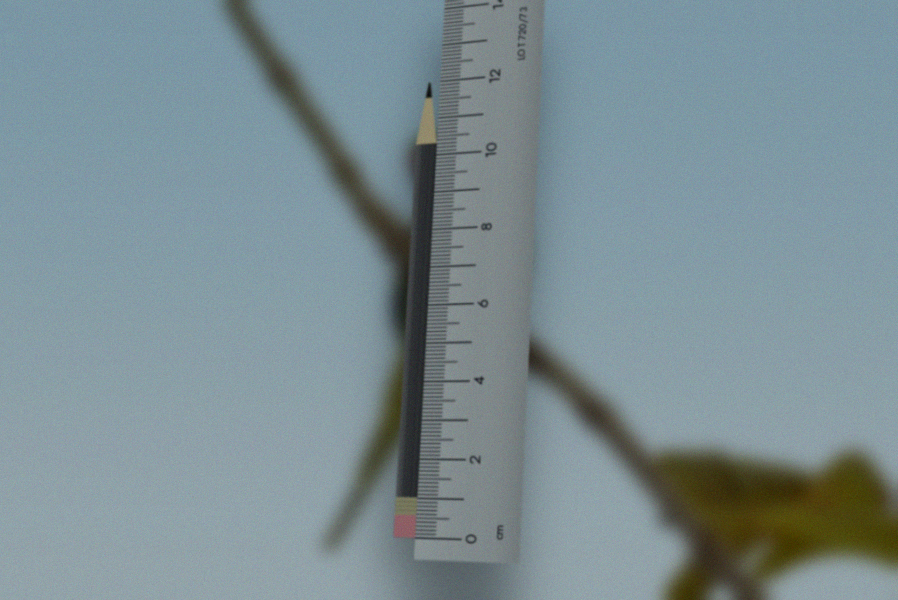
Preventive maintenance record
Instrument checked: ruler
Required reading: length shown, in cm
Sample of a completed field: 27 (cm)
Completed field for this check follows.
12 (cm)
